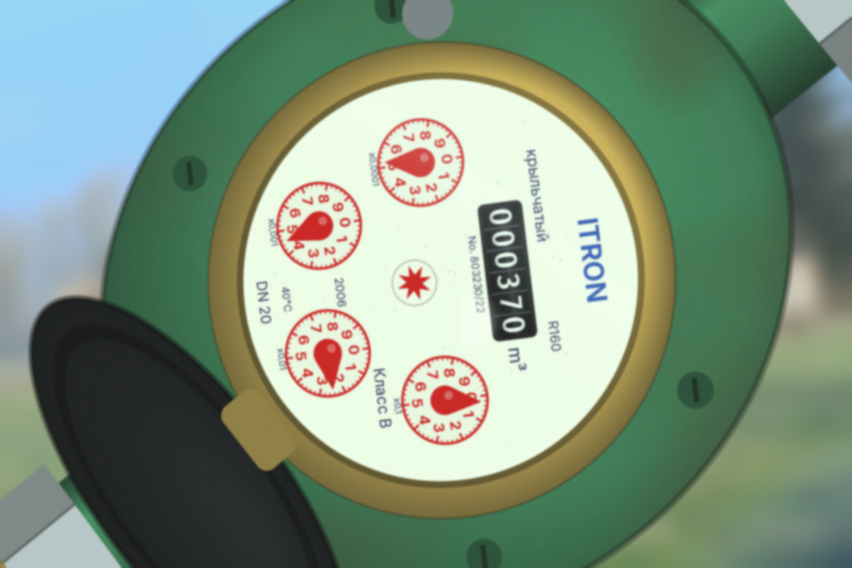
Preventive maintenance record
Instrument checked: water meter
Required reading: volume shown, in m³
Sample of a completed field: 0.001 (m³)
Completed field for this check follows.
370.0245 (m³)
